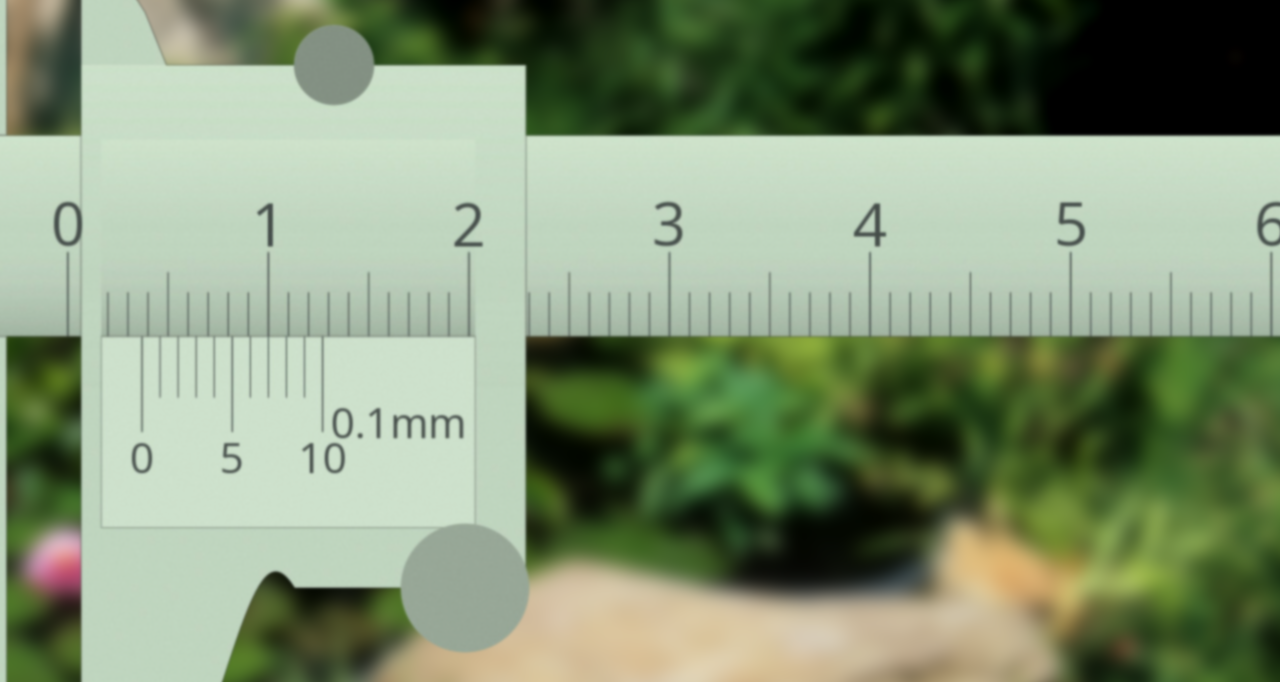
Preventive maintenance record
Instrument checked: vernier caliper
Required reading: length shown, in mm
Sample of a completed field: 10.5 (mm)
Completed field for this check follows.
3.7 (mm)
